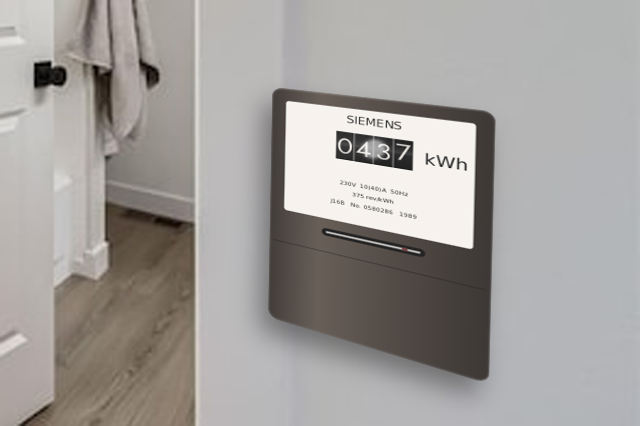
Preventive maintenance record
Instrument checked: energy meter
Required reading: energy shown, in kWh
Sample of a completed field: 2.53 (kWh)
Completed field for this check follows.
437 (kWh)
